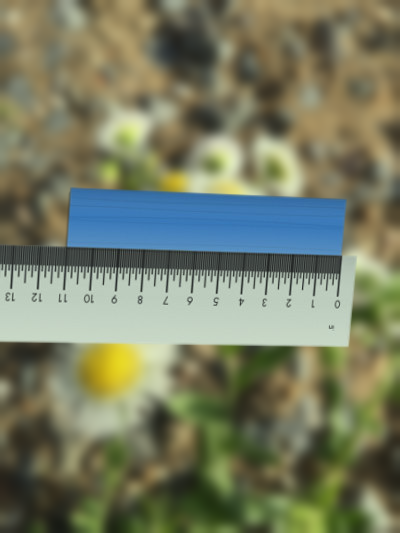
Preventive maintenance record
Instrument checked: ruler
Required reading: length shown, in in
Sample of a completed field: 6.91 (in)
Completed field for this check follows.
11 (in)
